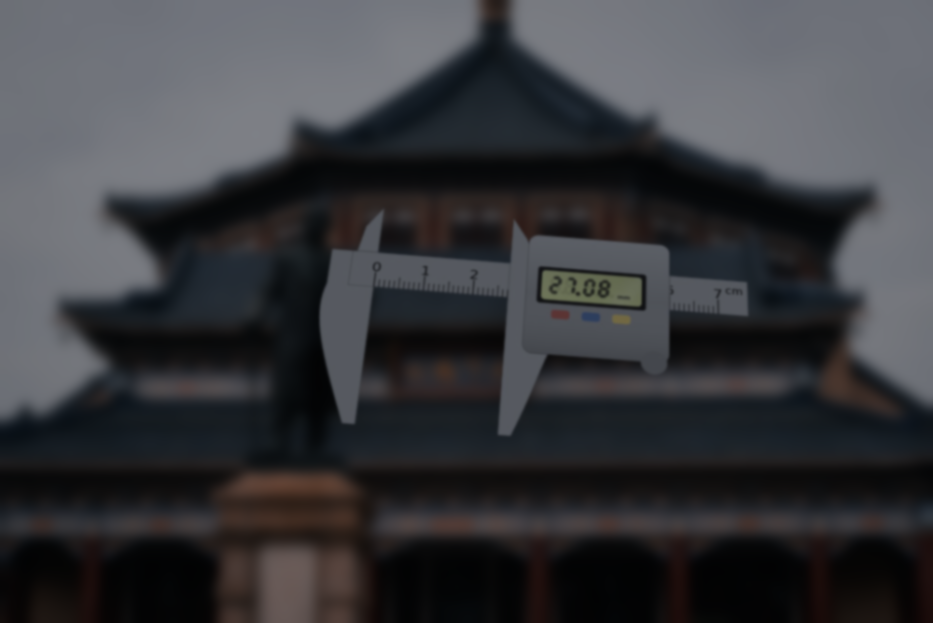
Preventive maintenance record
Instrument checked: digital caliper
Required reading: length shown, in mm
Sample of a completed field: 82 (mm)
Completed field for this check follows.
27.08 (mm)
